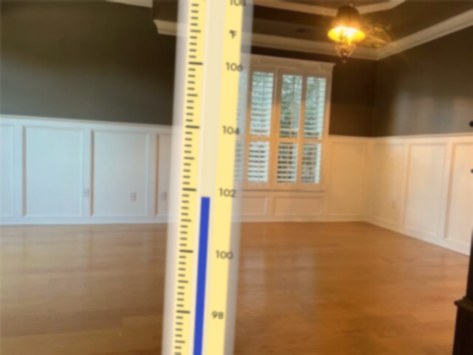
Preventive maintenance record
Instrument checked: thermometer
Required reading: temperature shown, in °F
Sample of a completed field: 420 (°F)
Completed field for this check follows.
101.8 (°F)
